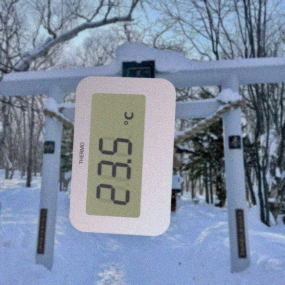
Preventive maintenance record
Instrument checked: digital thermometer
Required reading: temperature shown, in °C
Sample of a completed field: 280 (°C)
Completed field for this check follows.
23.5 (°C)
